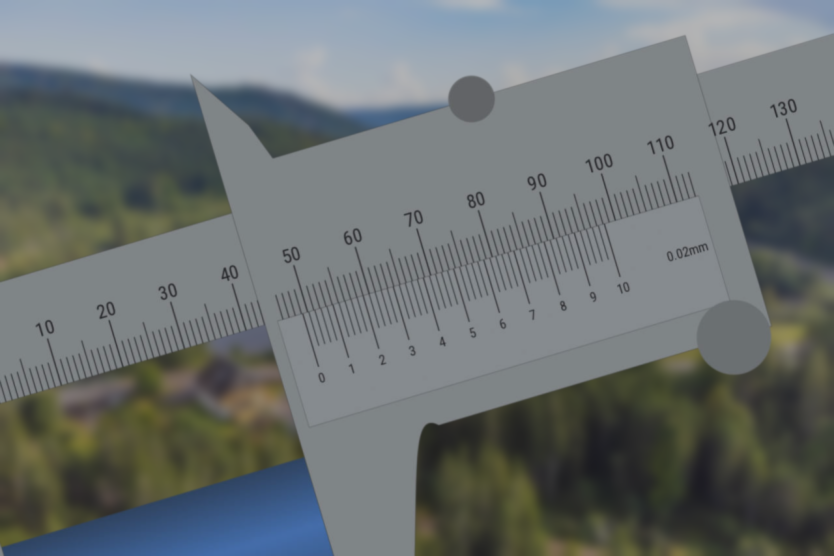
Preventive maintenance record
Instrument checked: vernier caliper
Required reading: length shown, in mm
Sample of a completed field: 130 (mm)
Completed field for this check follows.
49.2 (mm)
